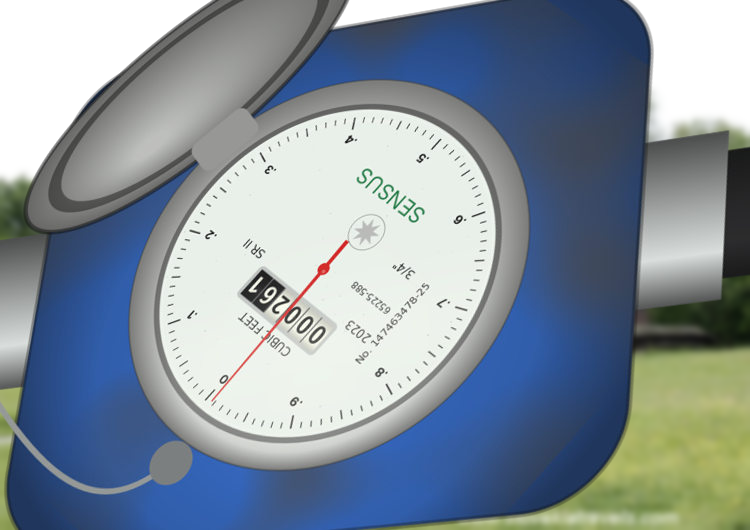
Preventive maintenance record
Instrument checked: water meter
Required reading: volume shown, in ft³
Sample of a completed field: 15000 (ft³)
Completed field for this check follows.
260.99 (ft³)
